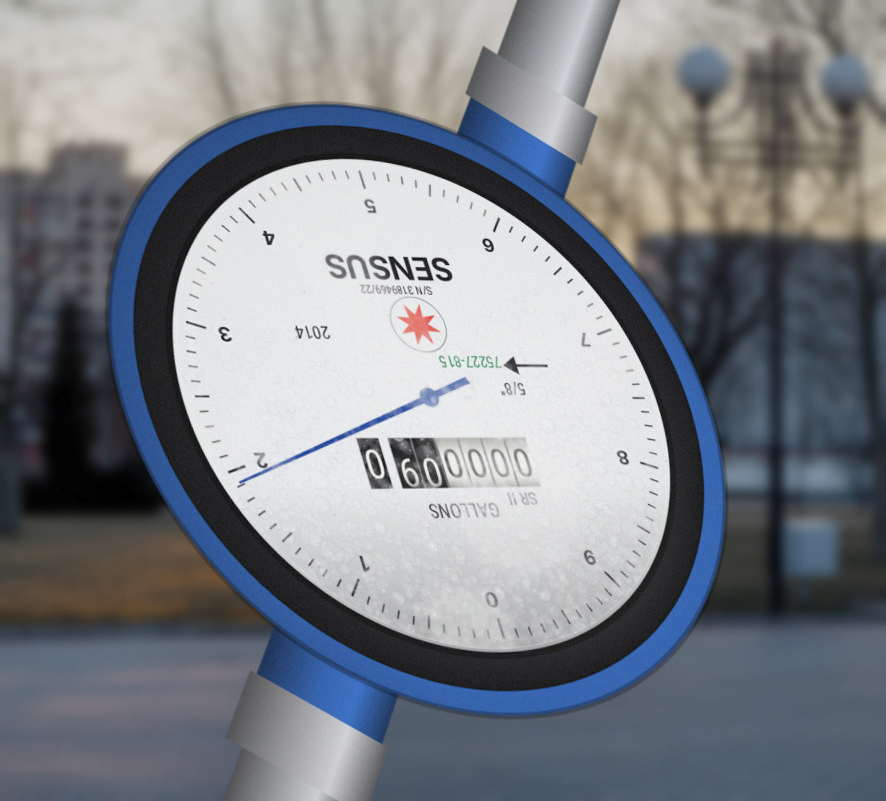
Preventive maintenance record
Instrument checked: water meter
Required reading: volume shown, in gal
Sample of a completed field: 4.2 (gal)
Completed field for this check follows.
91.9 (gal)
